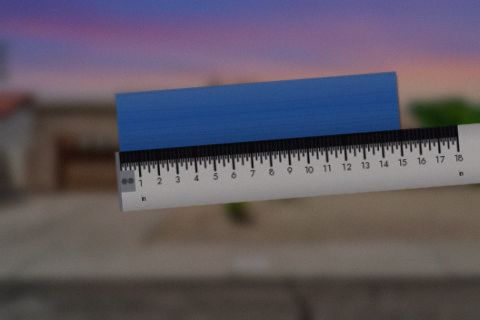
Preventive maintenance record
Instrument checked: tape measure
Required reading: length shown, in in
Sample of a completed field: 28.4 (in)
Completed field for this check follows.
15 (in)
